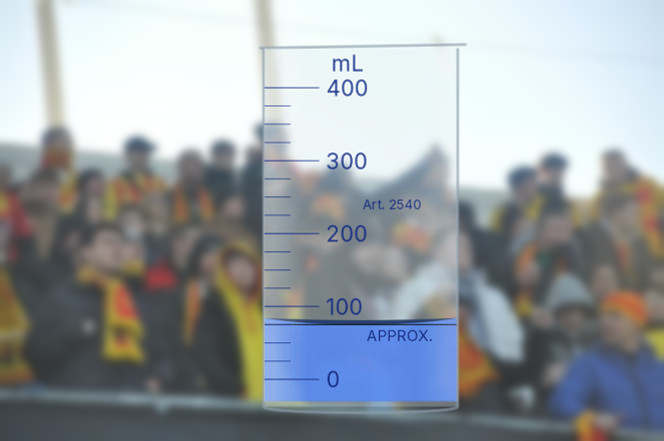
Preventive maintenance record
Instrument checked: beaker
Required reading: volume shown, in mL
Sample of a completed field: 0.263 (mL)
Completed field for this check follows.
75 (mL)
